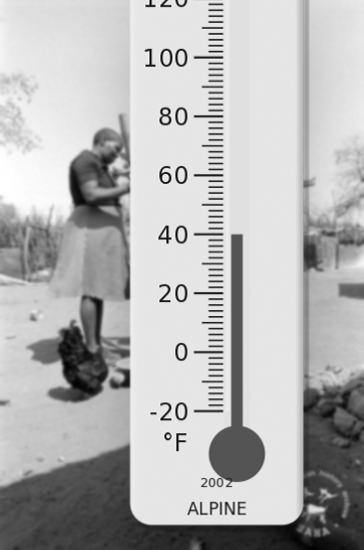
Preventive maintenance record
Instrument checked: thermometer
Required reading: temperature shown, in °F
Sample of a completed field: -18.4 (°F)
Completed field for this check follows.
40 (°F)
